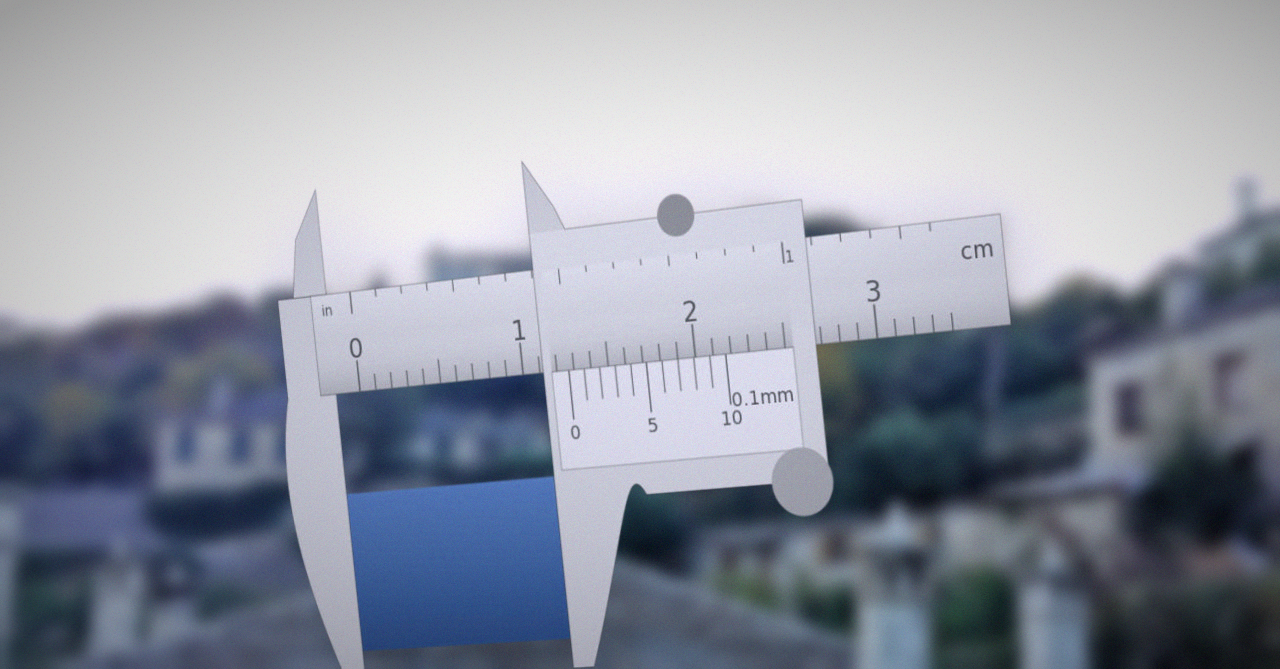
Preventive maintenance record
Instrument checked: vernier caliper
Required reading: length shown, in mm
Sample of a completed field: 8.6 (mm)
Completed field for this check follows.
12.7 (mm)
